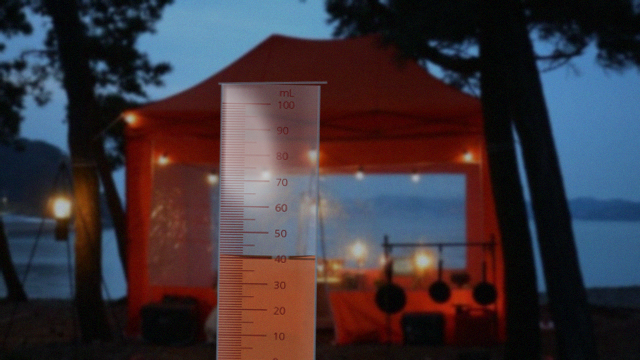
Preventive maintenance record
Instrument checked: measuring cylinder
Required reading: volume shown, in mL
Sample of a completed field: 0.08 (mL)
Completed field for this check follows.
40 (mL)
